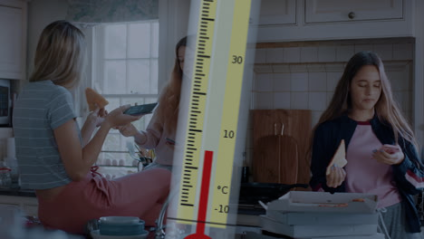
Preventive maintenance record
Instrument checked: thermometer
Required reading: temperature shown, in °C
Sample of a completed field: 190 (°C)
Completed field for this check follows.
5 (°C)
